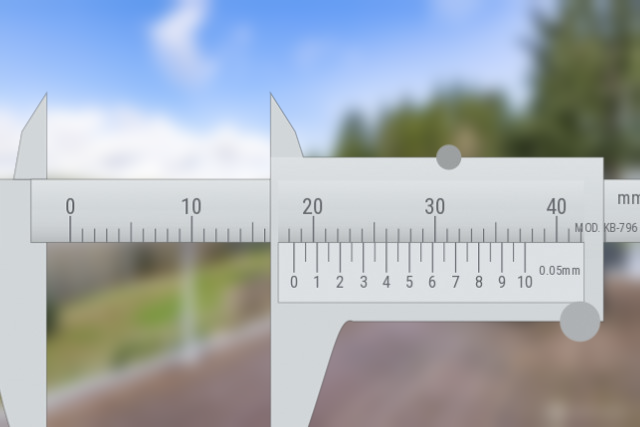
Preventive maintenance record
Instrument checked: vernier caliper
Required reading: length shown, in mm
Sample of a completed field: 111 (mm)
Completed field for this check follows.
18.4 (mm)
